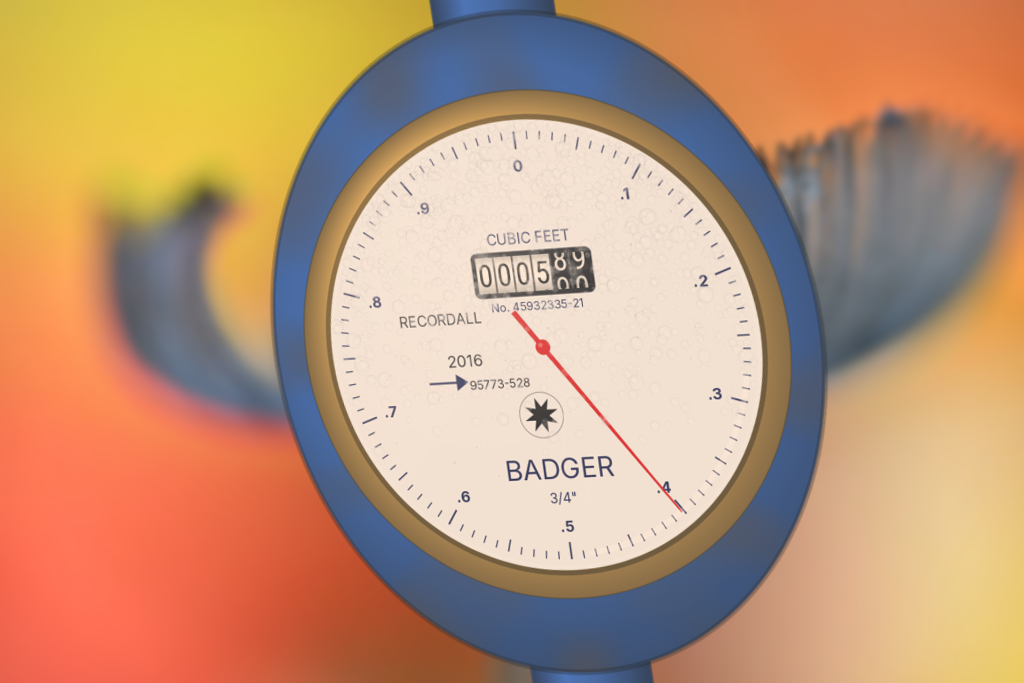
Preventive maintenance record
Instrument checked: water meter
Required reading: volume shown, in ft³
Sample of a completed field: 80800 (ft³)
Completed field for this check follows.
589.40 (ft³)
